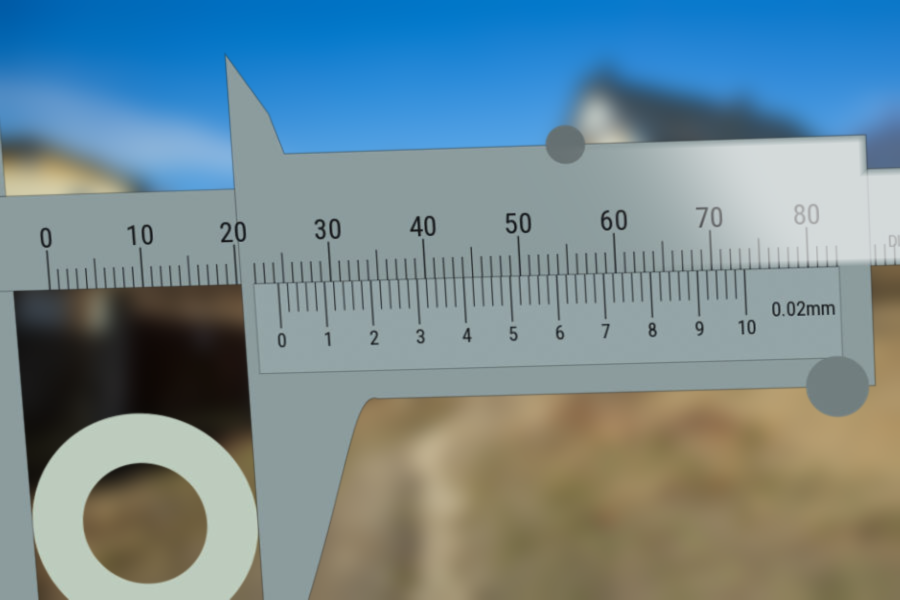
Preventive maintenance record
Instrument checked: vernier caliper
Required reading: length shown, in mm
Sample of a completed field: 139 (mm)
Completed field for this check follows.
24.4 (mm)
